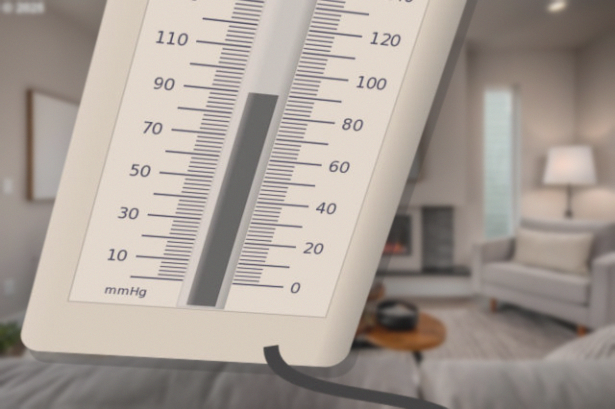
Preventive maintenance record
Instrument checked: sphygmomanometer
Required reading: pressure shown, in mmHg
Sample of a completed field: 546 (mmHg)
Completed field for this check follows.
90 (mmHg)
